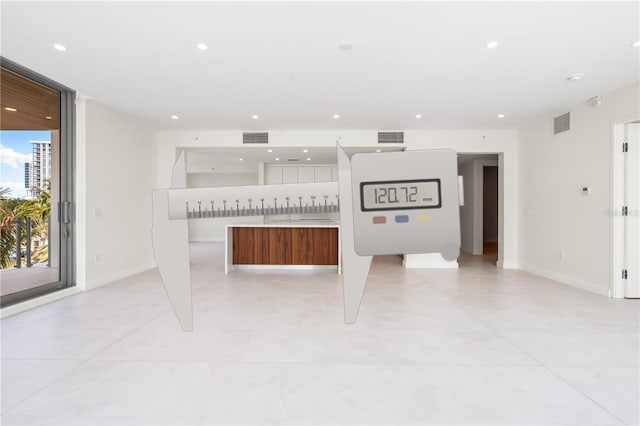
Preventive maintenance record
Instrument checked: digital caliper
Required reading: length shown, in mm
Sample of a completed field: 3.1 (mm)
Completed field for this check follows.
120.72 (mm)
